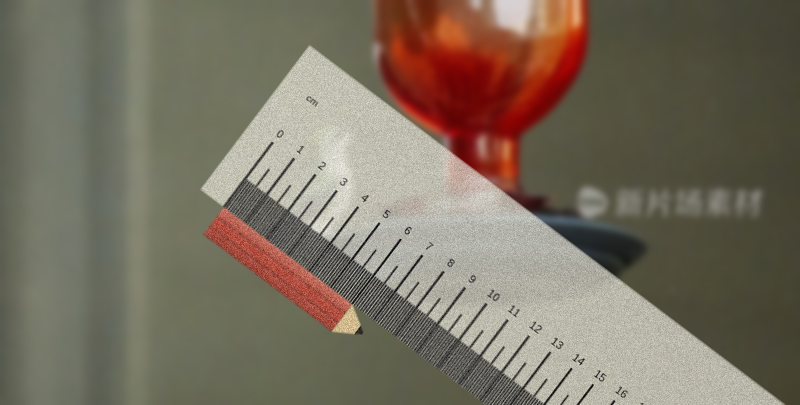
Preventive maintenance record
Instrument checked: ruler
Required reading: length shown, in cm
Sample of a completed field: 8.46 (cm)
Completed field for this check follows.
7 (cm)
